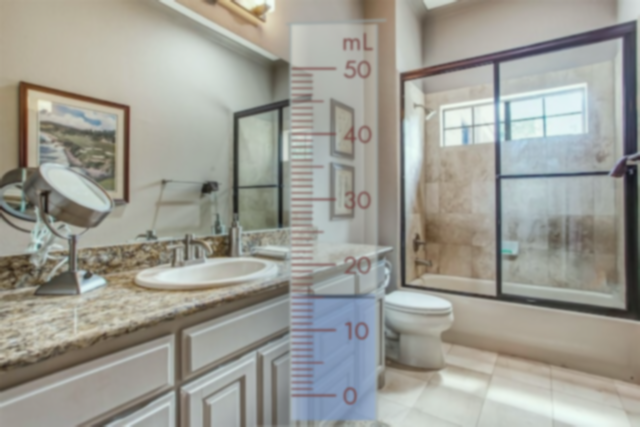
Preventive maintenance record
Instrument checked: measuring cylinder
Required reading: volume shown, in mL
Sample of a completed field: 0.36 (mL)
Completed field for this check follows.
15 (mL)
